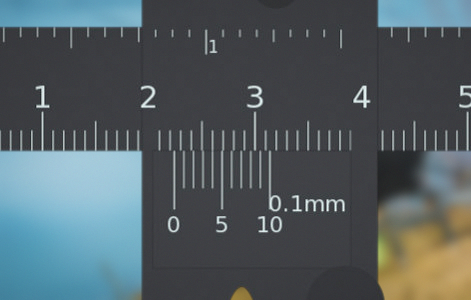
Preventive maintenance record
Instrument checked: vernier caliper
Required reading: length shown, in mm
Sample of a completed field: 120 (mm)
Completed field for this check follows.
22.4 (mm)
